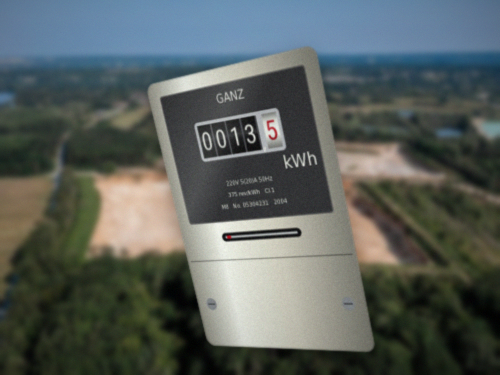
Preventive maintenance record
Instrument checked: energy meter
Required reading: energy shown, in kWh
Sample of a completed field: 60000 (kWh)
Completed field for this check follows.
13.5 (kWh)
